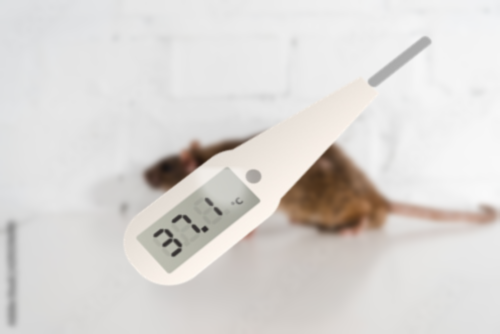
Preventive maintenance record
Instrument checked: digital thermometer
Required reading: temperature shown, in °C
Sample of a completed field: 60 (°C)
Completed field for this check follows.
37.1 (°C)
